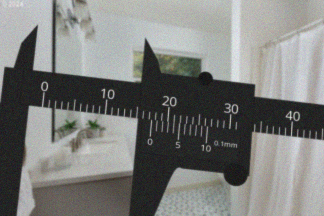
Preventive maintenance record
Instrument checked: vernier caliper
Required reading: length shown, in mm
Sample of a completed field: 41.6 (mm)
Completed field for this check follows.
17.4 (mm)
